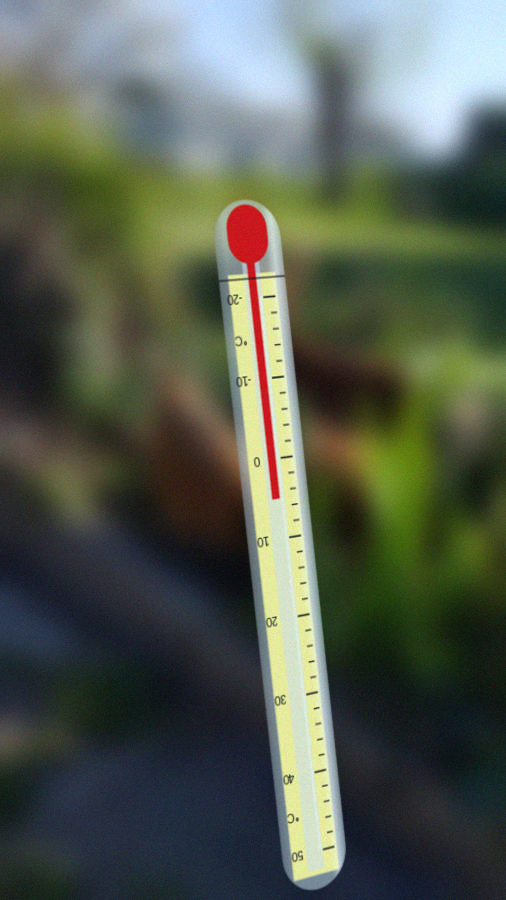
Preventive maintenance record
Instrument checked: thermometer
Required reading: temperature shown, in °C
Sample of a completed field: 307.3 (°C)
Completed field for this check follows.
5 (°C)
